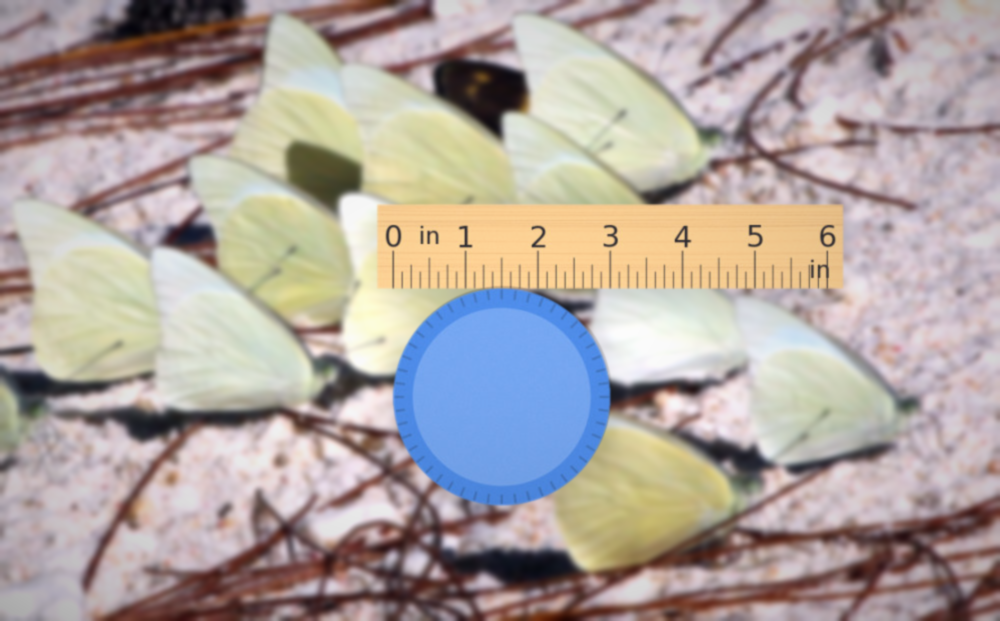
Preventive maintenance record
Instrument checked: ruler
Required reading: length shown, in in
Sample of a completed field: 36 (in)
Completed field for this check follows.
3 (in)
